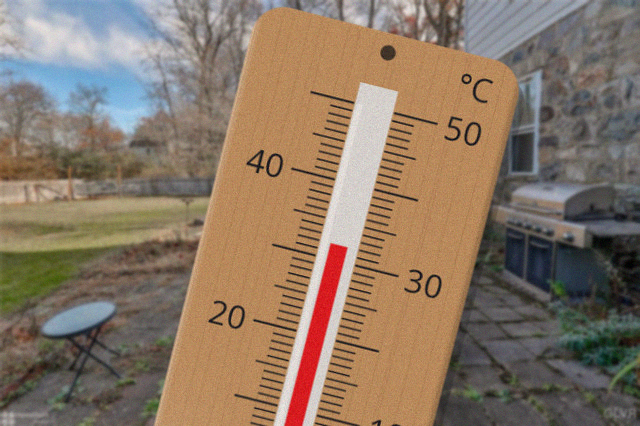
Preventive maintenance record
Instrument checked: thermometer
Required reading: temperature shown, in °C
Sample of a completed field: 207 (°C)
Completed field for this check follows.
32 (°C)
